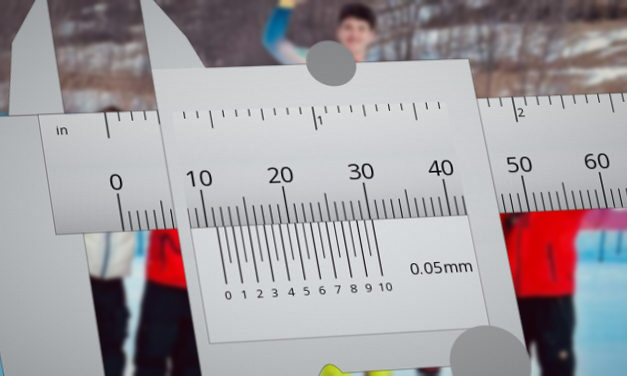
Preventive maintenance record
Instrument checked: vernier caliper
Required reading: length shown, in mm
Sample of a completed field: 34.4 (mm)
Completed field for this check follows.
11.2 (mm)
